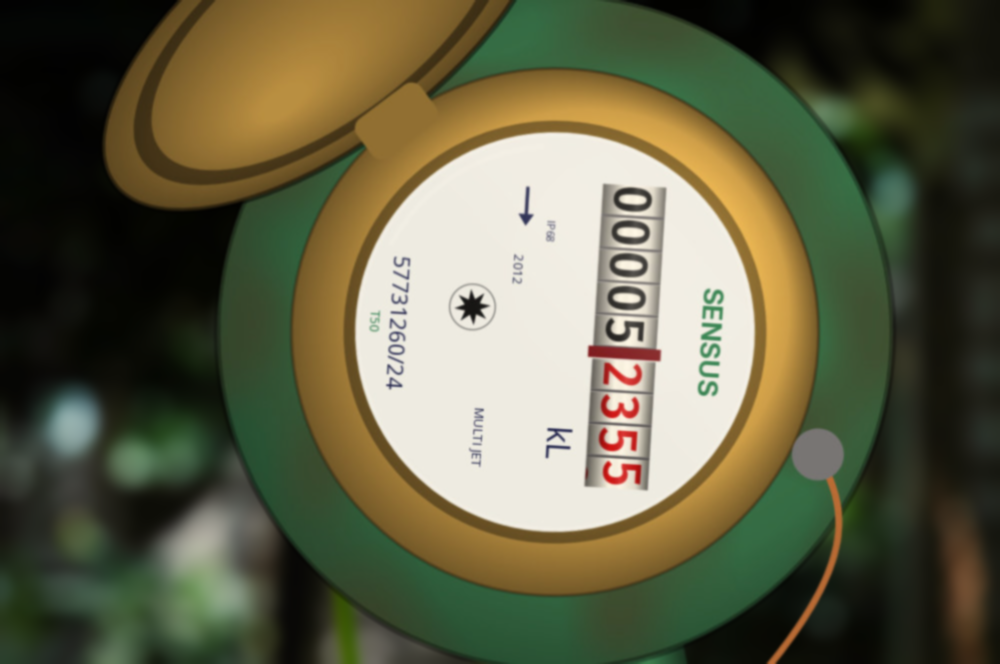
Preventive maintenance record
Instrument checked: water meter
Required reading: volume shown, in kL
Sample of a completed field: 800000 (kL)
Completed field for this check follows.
5.2355 (kL)
